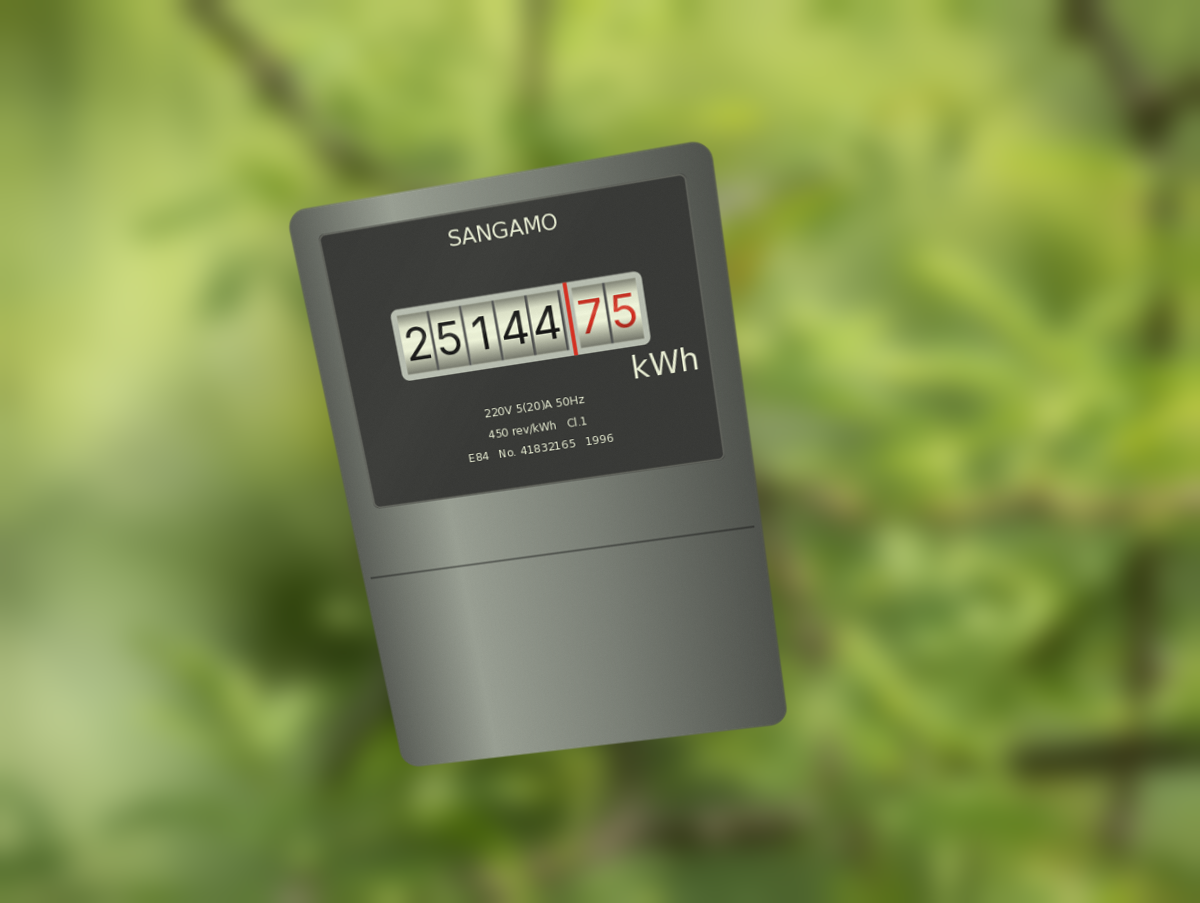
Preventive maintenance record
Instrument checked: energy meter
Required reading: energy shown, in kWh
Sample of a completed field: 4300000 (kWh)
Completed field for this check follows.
25144.75 (kWh)
